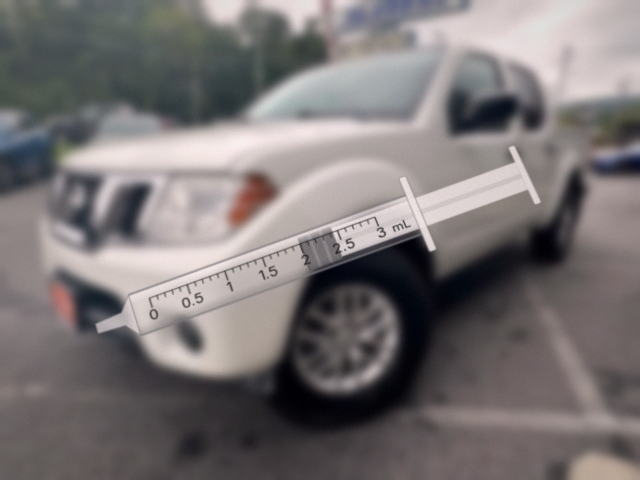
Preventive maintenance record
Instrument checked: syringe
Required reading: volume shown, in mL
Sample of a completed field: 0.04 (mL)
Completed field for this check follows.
2 (mL)
